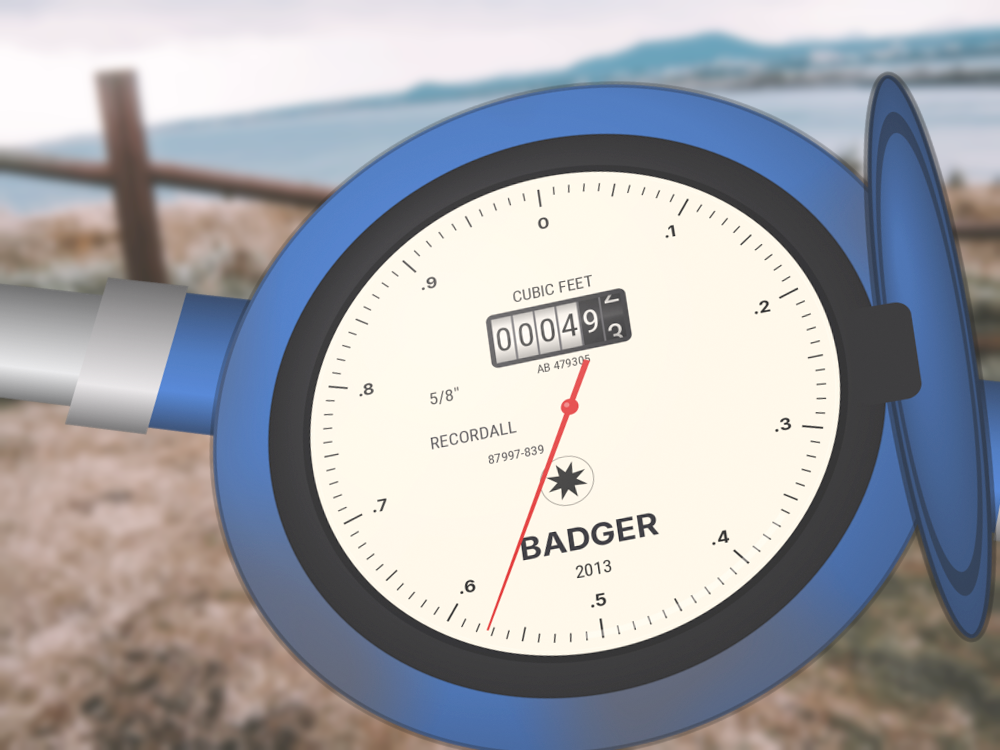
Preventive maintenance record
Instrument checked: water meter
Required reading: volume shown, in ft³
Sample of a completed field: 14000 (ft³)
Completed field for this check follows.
492.57 (ft³)
